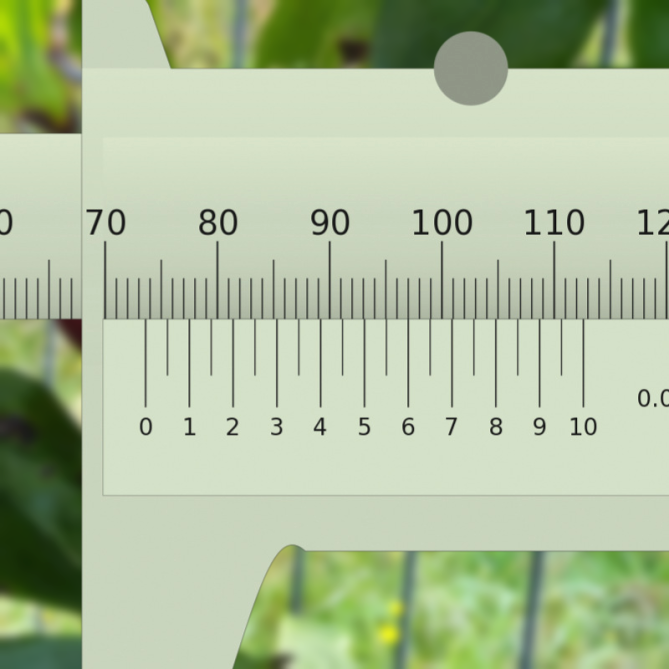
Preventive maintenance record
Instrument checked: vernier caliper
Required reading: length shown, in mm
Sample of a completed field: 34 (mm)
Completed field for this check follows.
73.6 (mm)
